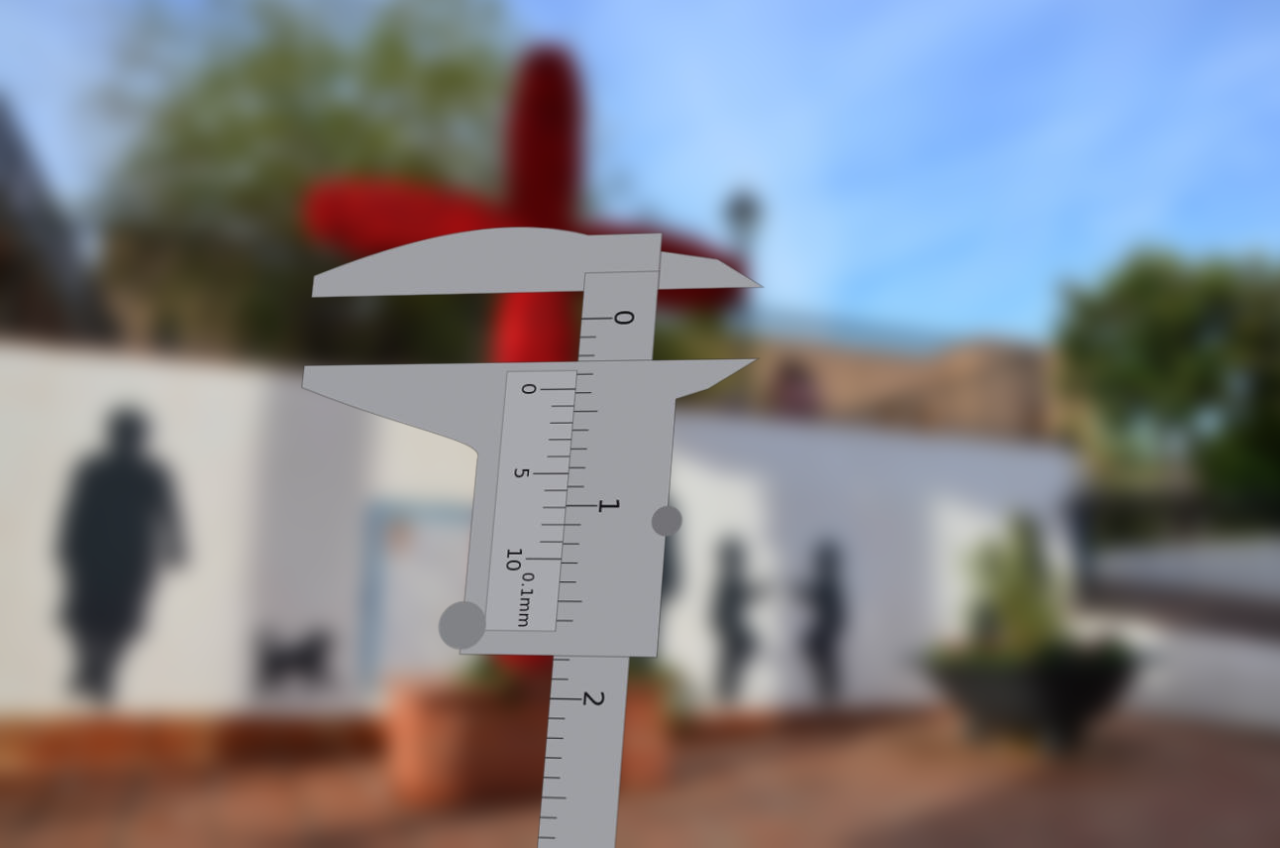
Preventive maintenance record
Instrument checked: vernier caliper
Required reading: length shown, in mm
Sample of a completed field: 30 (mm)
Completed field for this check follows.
3.8 (mm)
